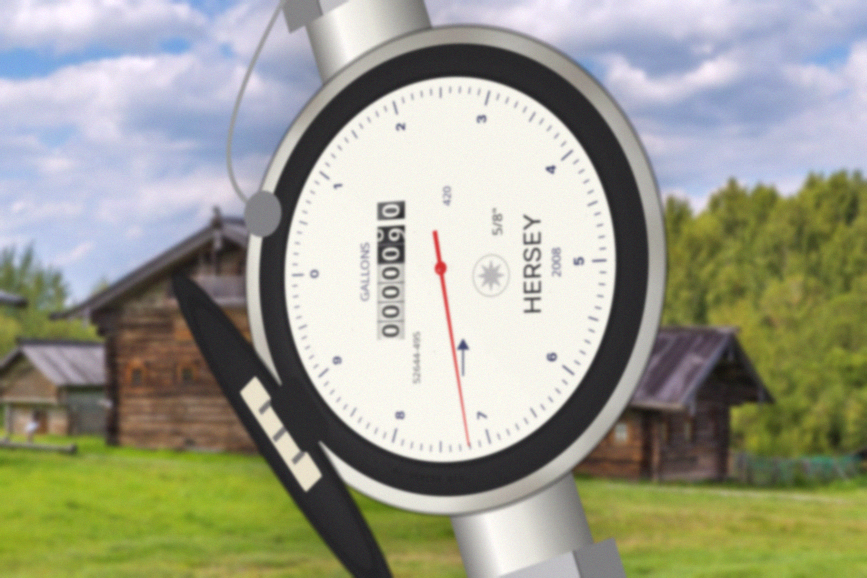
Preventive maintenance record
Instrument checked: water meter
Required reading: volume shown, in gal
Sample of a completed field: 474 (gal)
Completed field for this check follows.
87.2 (gal)
